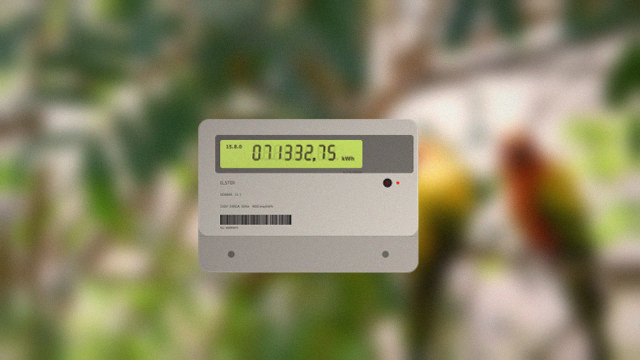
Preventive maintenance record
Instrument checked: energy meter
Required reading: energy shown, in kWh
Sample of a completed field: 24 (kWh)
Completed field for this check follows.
71332.75 (kWh)
